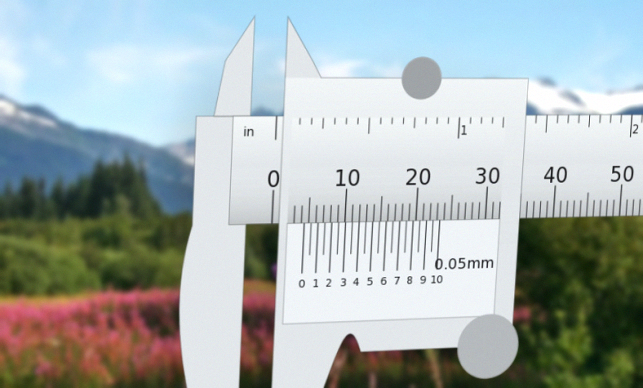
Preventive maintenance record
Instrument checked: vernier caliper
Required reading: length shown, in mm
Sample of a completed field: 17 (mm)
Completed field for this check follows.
4.4 (mm)
